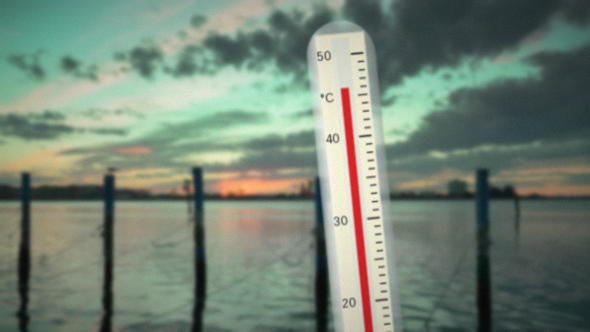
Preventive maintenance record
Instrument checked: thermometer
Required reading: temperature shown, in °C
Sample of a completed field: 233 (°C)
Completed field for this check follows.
46 (°C)
